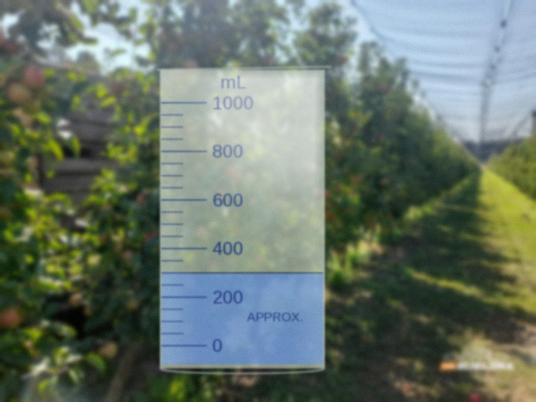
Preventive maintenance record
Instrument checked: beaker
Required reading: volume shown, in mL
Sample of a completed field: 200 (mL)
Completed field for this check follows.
300 (mL)
